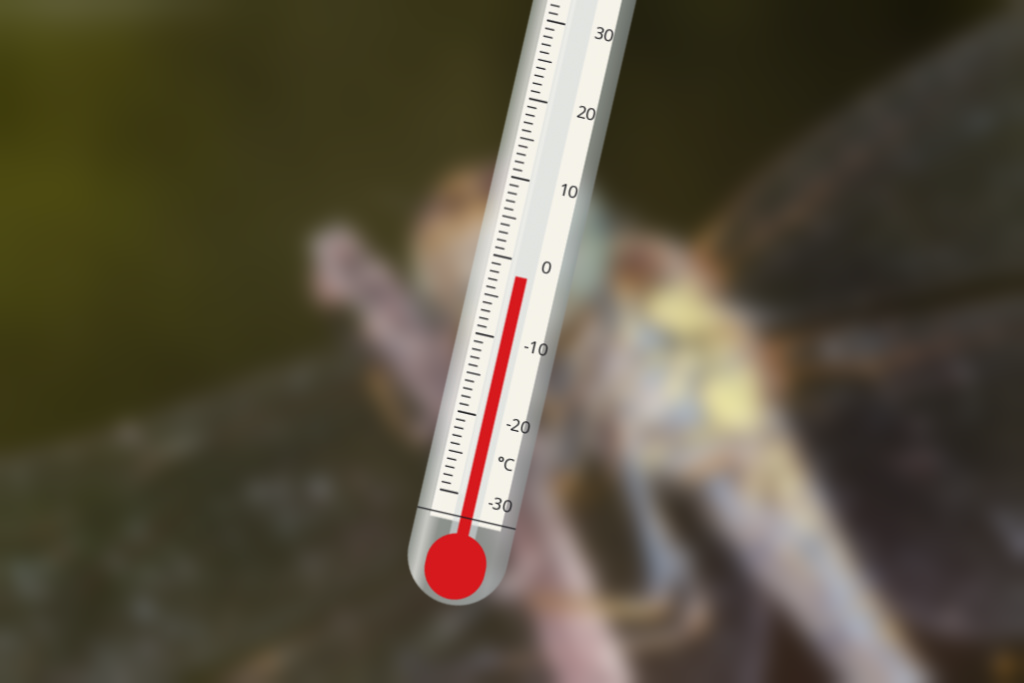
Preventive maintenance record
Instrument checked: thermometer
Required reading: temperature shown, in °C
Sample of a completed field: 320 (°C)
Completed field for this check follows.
-2 (°C)
